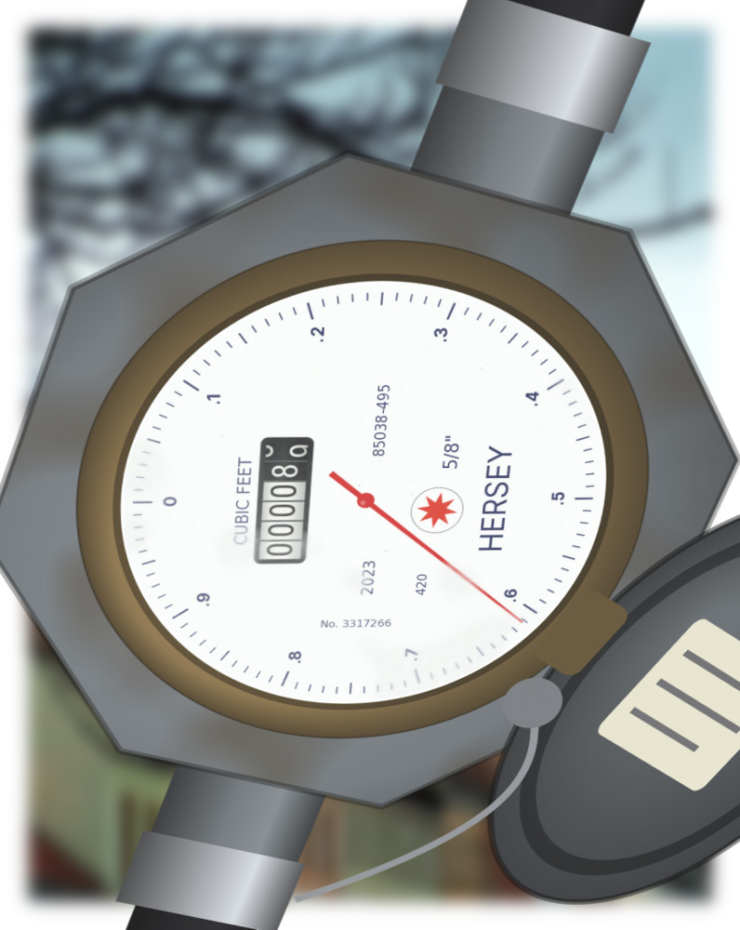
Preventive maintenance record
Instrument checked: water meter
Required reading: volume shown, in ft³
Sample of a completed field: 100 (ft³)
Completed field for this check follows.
88.61 (ft³)
